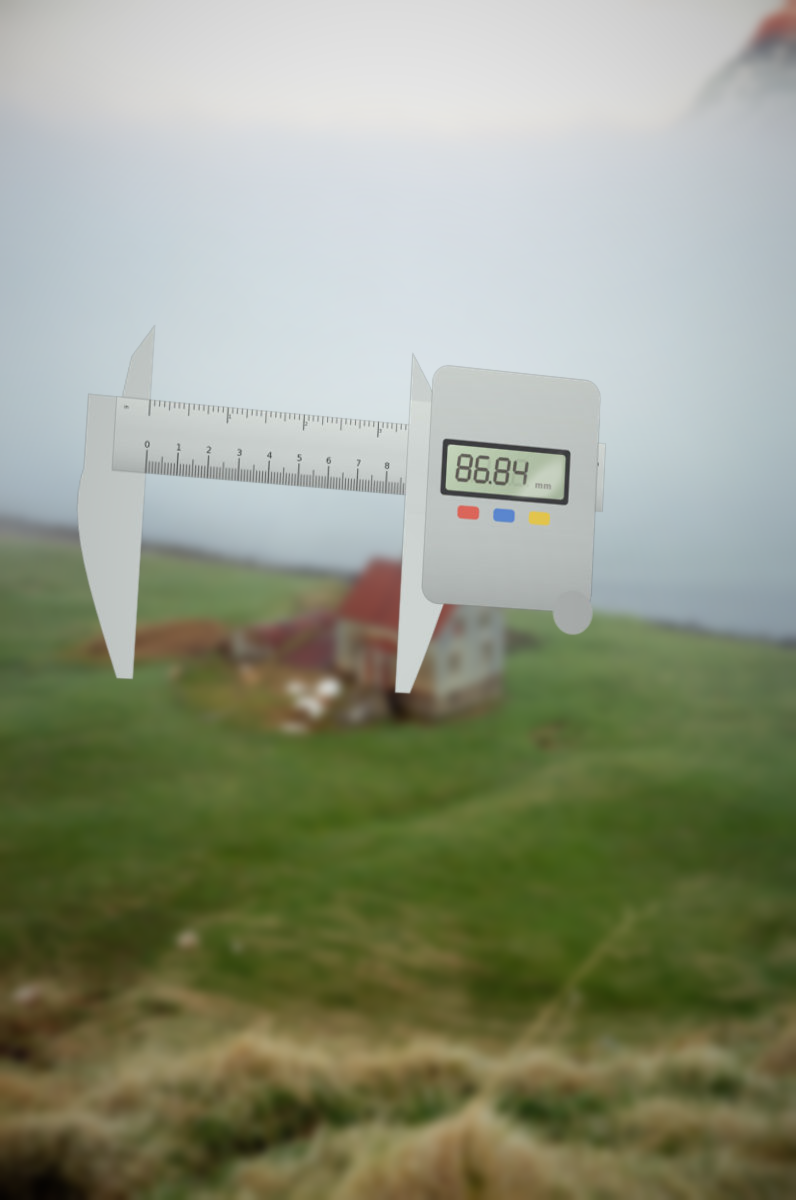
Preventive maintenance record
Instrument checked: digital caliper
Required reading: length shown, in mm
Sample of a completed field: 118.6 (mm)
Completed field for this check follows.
86.84 (mm)
